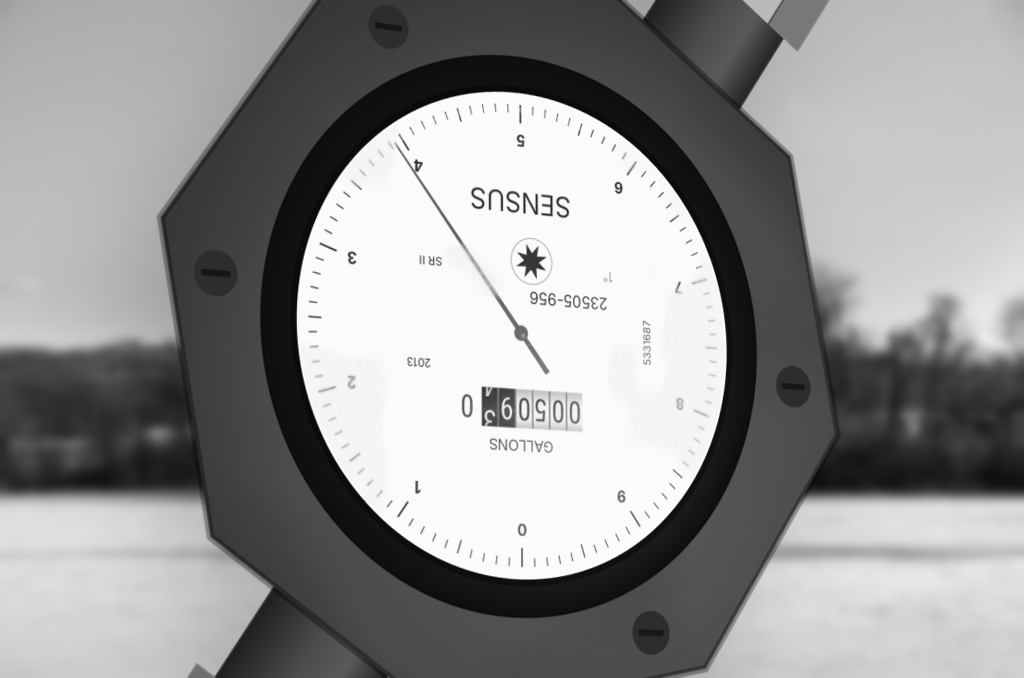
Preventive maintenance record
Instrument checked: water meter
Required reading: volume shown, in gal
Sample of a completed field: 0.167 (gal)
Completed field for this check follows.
50933.9 (gal)
